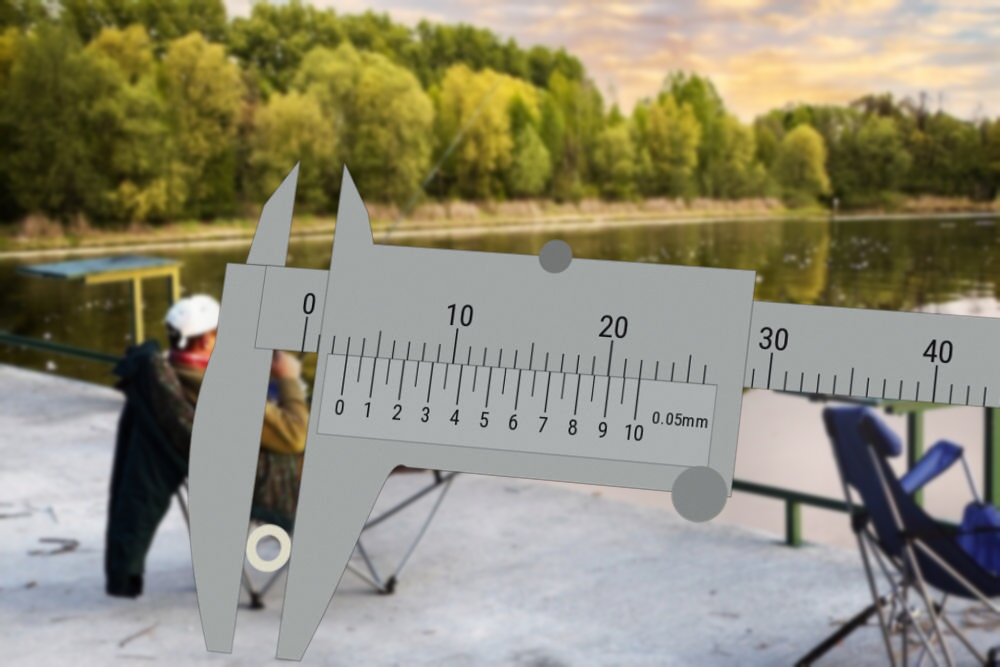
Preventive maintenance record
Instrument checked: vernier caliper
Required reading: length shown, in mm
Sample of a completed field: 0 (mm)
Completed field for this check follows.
3.0 (mm)
